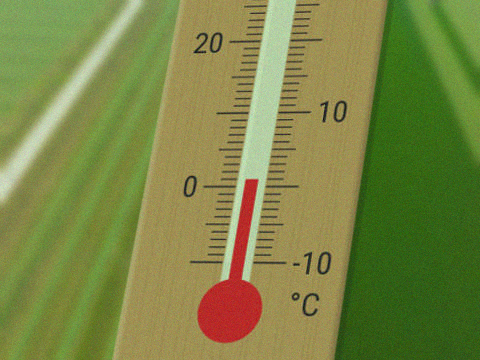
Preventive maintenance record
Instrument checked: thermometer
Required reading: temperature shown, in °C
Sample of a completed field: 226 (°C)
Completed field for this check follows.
1 (°C)
